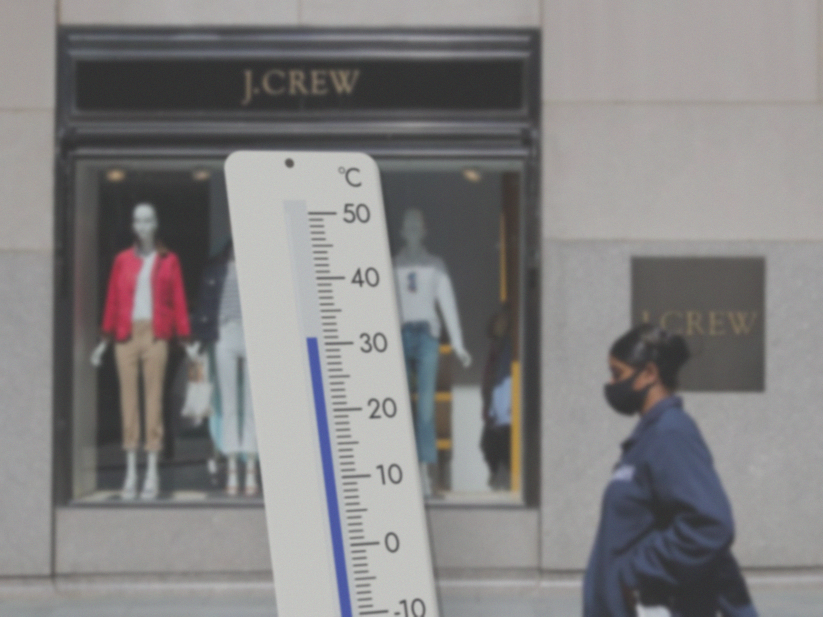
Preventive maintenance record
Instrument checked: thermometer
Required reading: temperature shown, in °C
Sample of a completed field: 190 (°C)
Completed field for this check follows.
31 (°C)
